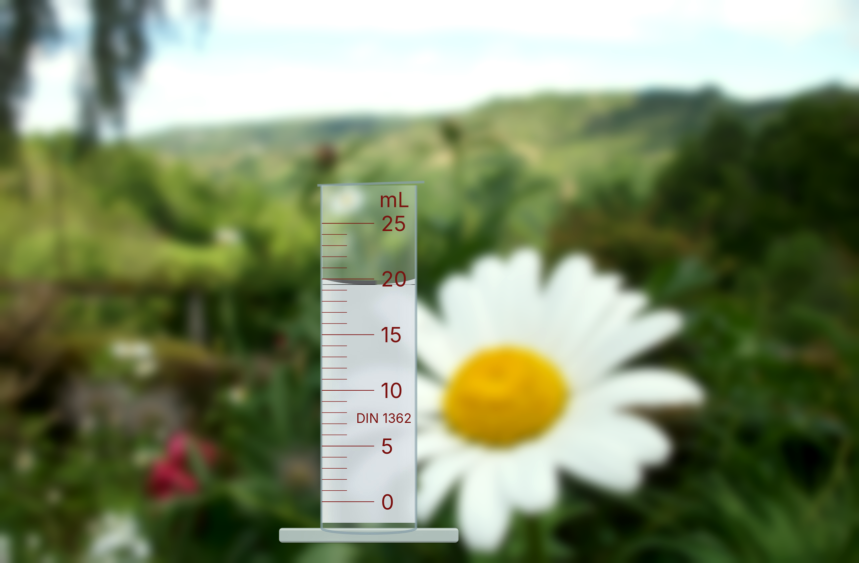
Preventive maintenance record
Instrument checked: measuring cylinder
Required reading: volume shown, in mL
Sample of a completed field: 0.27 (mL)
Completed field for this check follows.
19.5 (mL)
